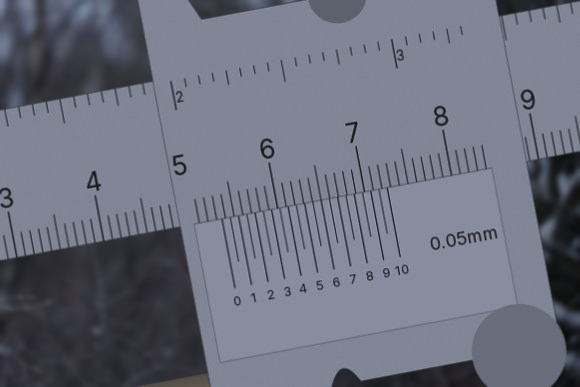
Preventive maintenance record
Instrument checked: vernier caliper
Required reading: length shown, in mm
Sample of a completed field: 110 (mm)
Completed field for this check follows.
53.6 (mm)
